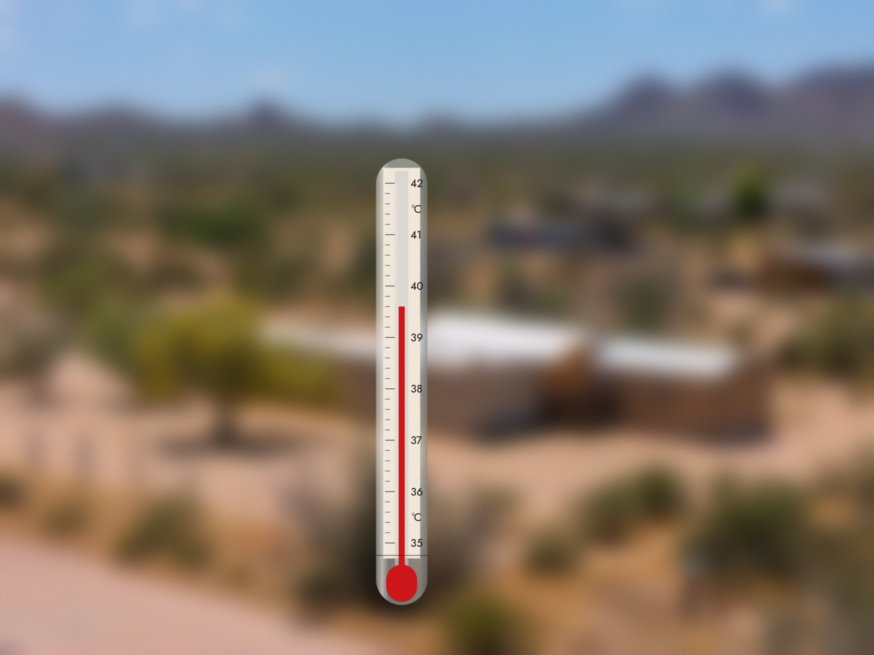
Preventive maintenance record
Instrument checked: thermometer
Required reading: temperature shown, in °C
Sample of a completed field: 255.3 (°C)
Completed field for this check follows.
39.6 (°C)
